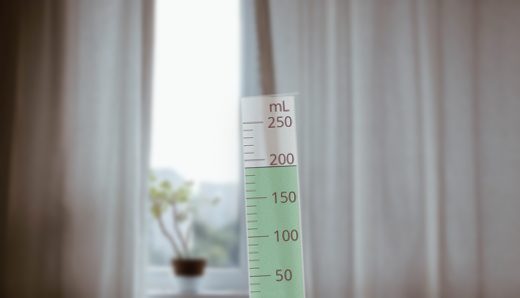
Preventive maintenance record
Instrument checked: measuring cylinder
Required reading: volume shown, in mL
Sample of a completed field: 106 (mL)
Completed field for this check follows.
190 (mL)
